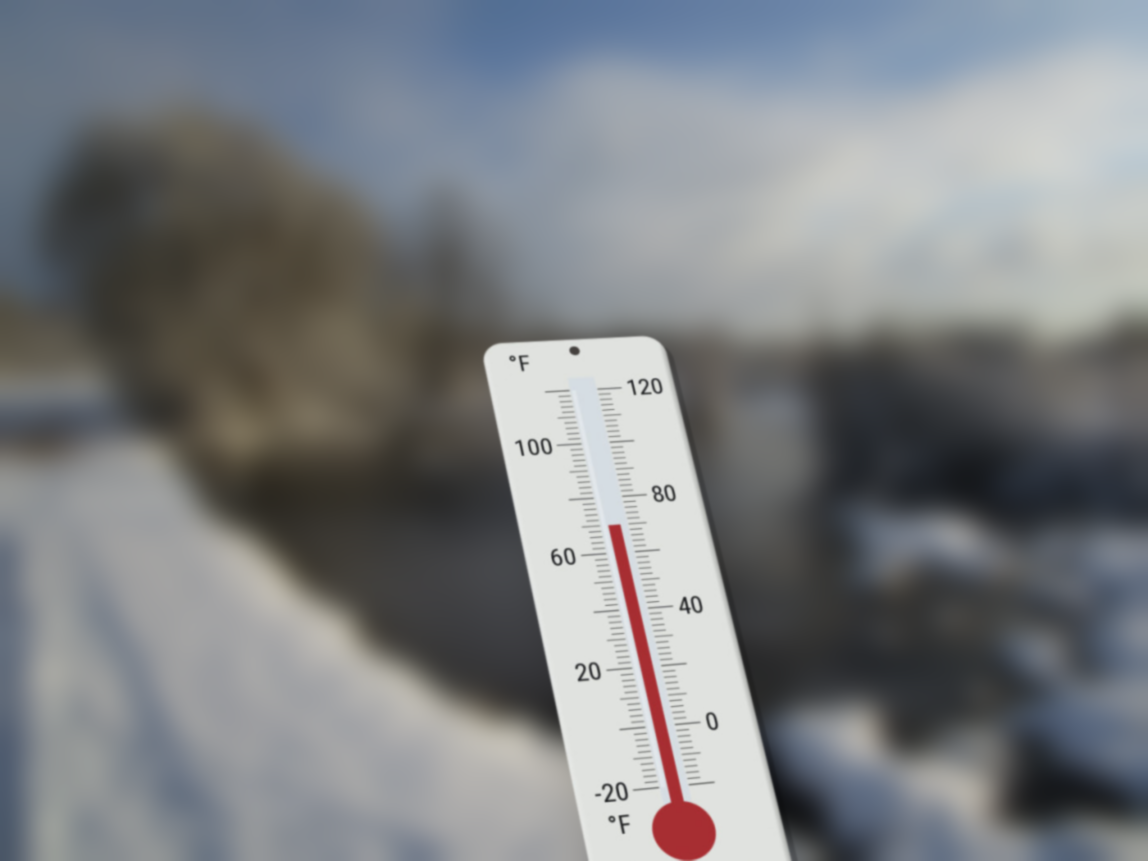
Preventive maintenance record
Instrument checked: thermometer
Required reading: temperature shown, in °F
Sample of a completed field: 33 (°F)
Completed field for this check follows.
70 (°F)
